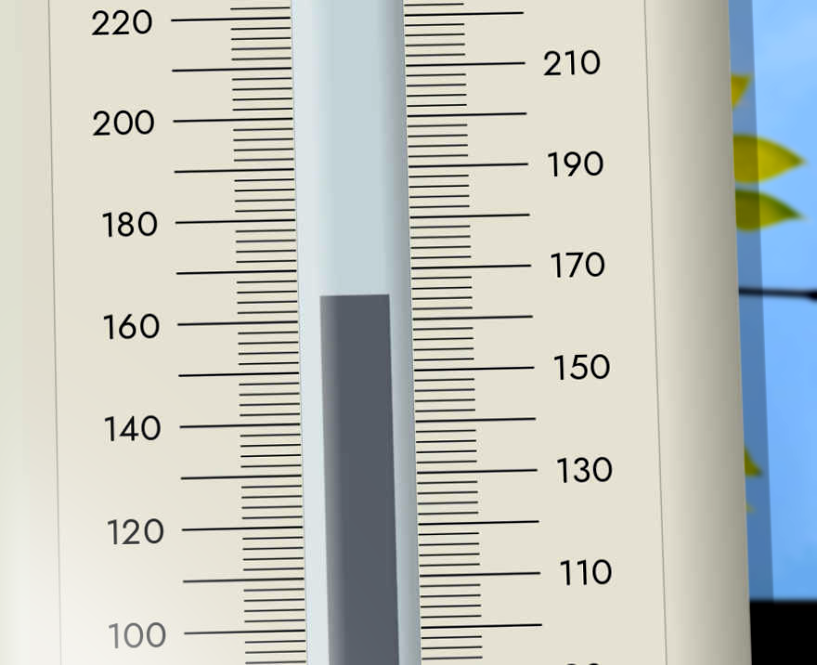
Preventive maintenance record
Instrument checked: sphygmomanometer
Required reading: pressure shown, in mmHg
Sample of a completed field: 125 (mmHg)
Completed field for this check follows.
165 (mmHg)
